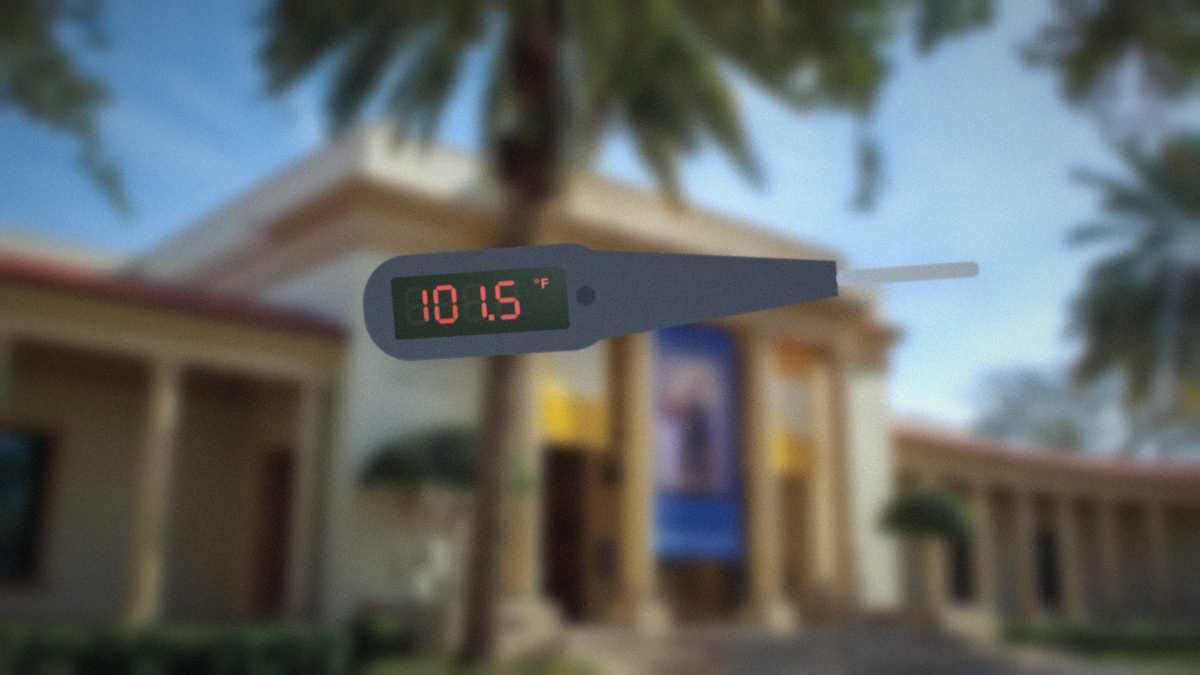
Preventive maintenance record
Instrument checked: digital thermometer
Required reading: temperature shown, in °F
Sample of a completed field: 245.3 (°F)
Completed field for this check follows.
101.5 (°F)
